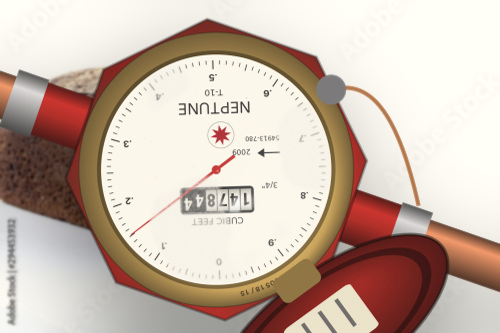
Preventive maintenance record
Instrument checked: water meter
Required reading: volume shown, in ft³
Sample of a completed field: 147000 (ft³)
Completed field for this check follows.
147844.15 (ft³)
